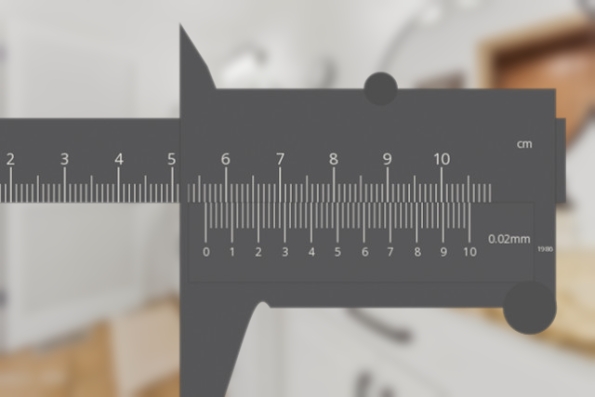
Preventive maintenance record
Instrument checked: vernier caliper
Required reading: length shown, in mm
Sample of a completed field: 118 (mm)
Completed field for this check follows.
56.2 (mm)
